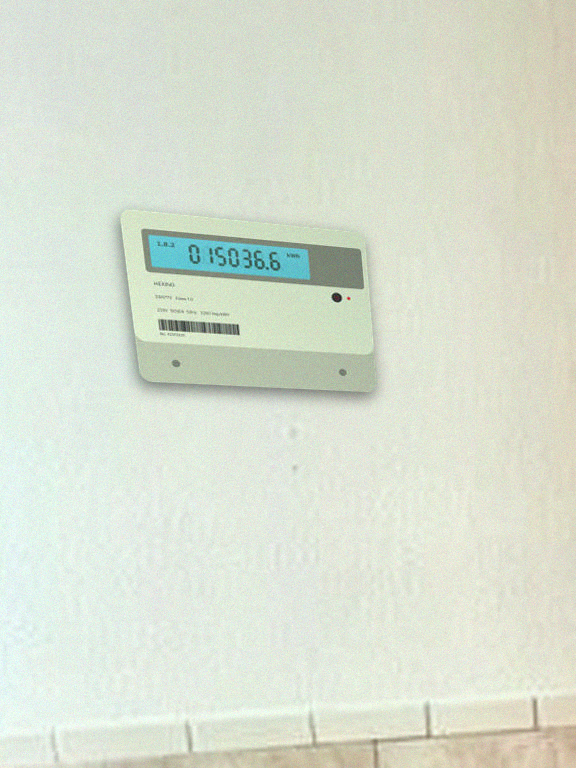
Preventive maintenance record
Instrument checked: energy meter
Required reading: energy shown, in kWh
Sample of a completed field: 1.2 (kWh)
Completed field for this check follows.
15036.6 (kWh)
